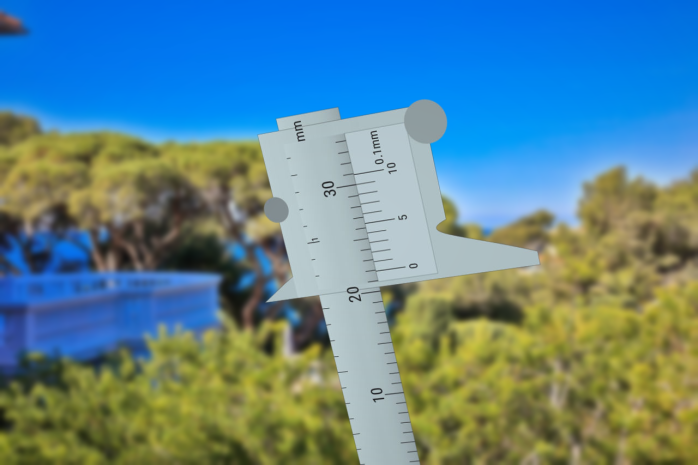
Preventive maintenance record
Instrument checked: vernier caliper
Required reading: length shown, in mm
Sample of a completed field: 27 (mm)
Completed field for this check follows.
21.9 (mm)
